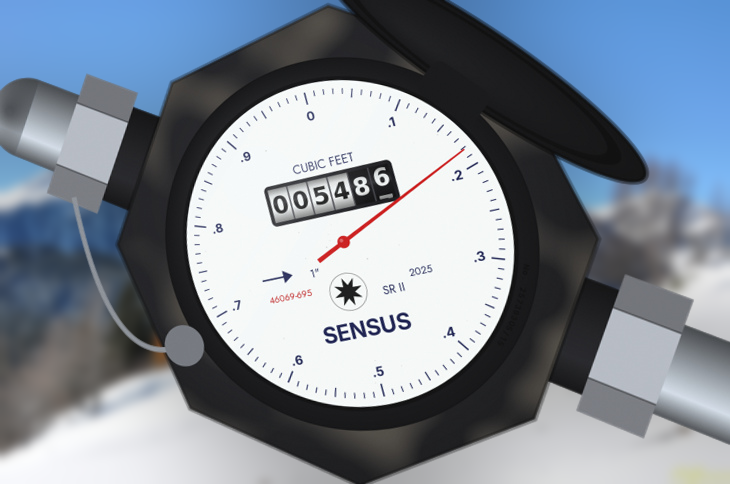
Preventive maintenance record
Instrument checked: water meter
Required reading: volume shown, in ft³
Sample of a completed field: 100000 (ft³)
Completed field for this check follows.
5486.18 (ft³)
